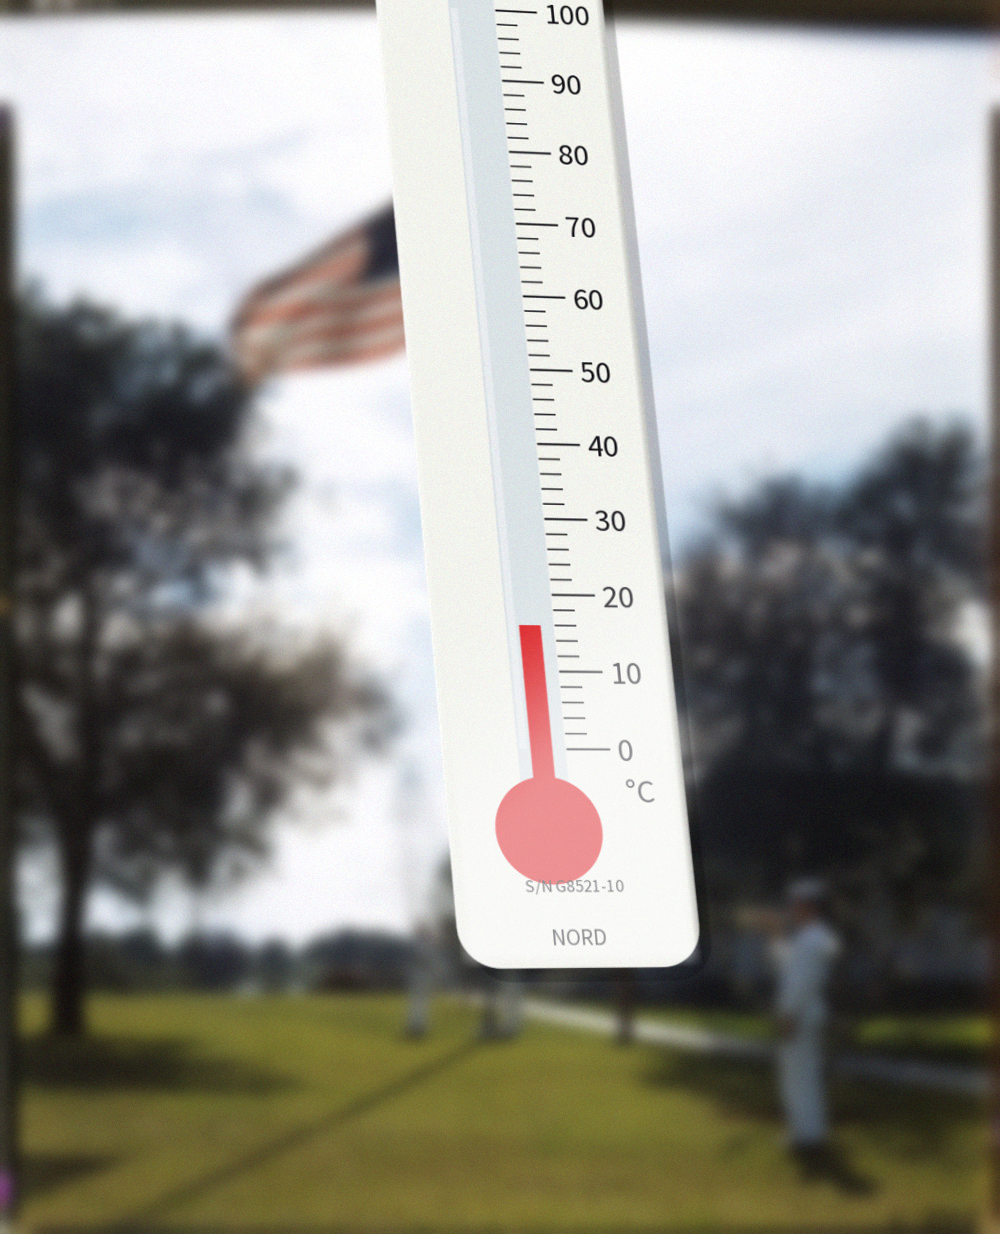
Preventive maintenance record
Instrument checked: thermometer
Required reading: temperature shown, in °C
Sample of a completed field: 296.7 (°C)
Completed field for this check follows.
16 (°C)
